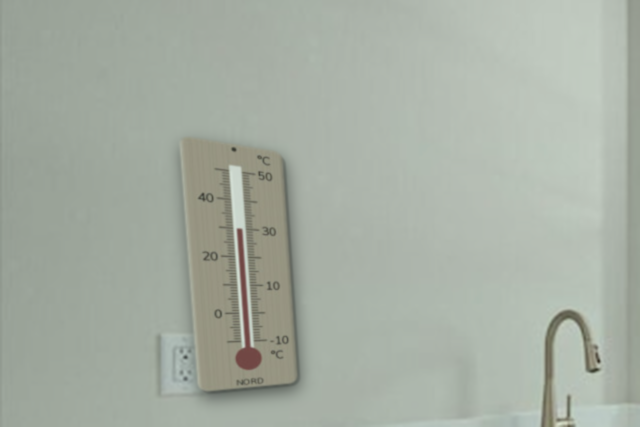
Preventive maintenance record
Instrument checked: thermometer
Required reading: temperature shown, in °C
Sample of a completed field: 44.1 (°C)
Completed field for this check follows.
30 (°C)
